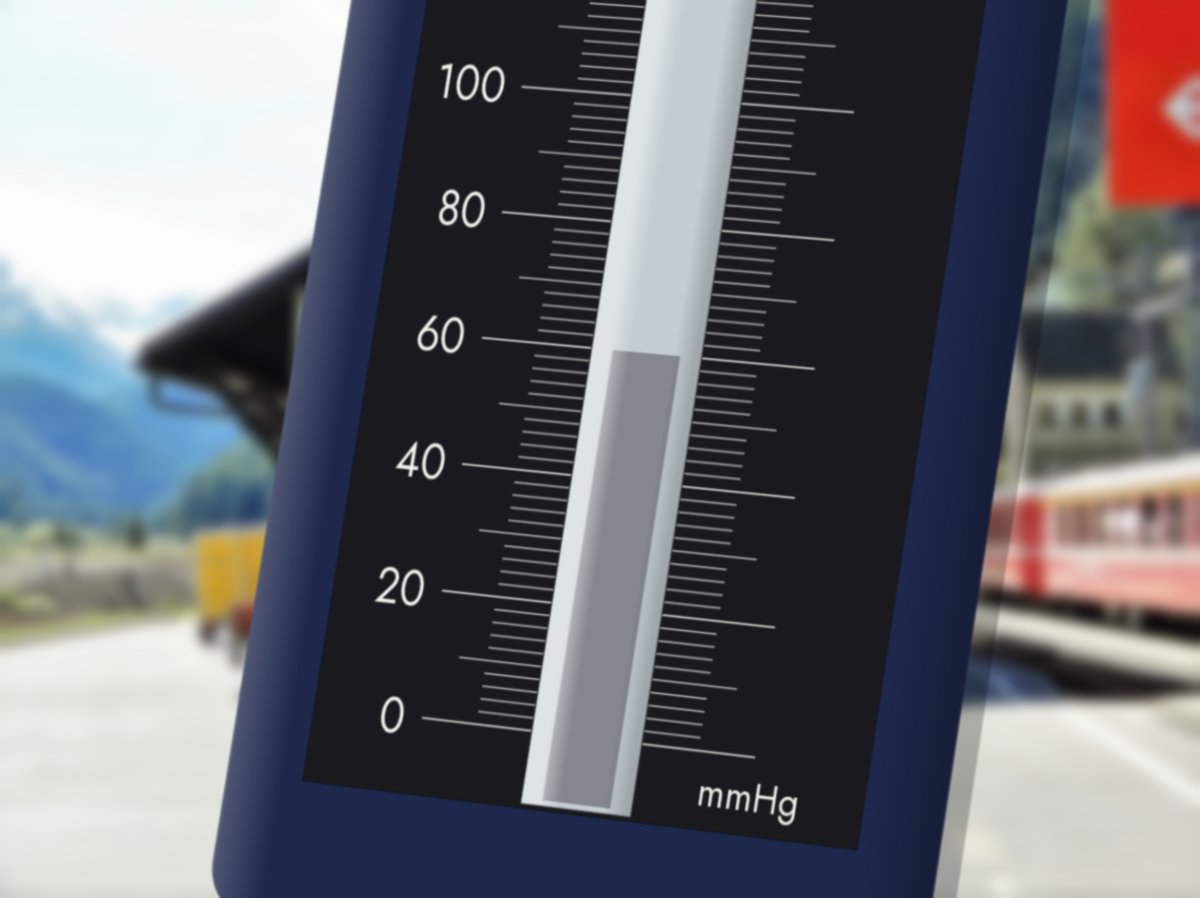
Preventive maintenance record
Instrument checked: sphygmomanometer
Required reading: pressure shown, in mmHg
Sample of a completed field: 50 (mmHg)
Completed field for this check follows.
60 (mmHg)
